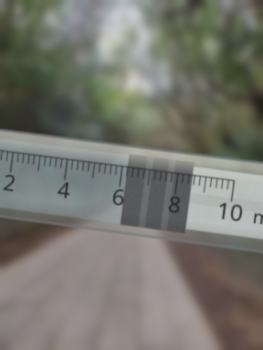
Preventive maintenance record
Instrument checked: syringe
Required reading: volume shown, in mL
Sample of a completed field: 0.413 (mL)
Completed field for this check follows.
6.2 (mL)
